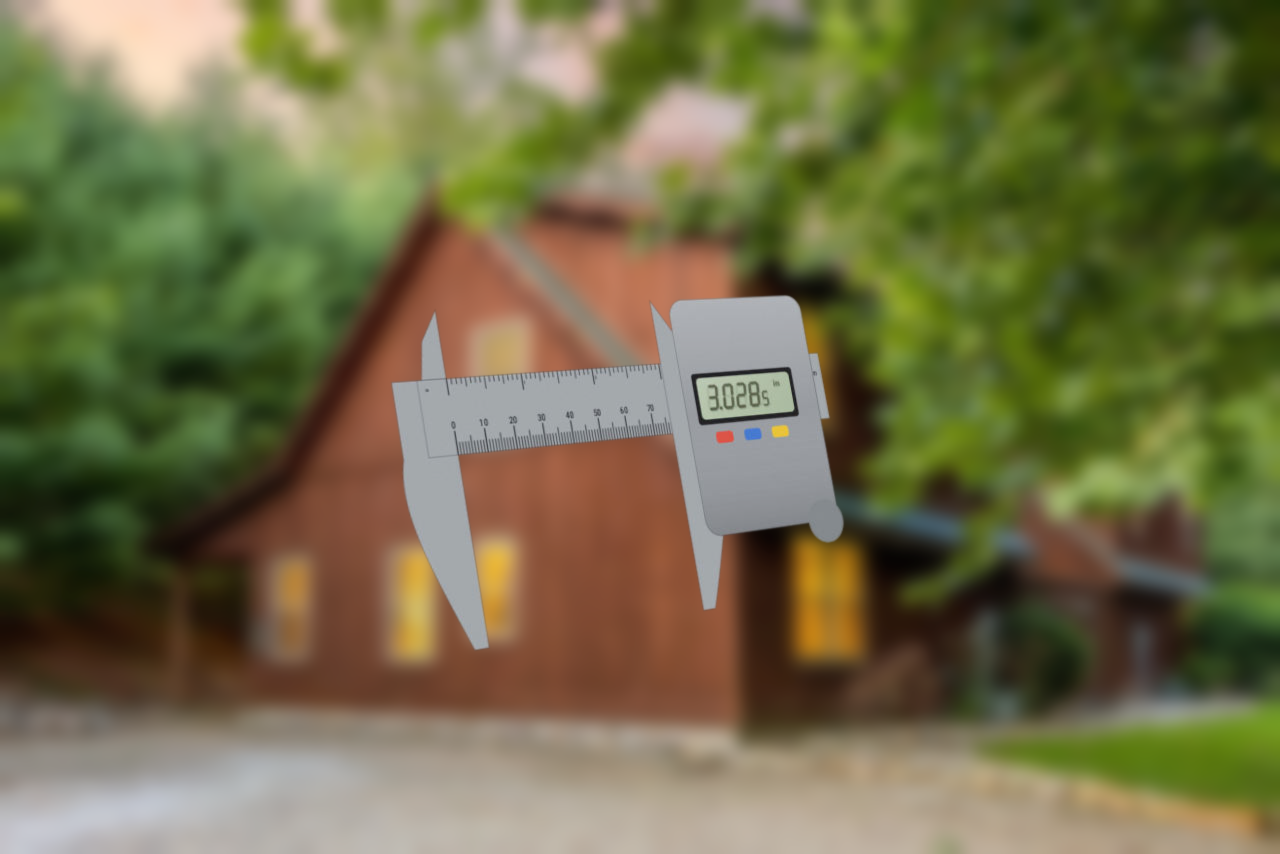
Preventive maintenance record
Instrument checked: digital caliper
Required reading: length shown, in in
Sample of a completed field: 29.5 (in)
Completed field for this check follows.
3.0285 (in)
